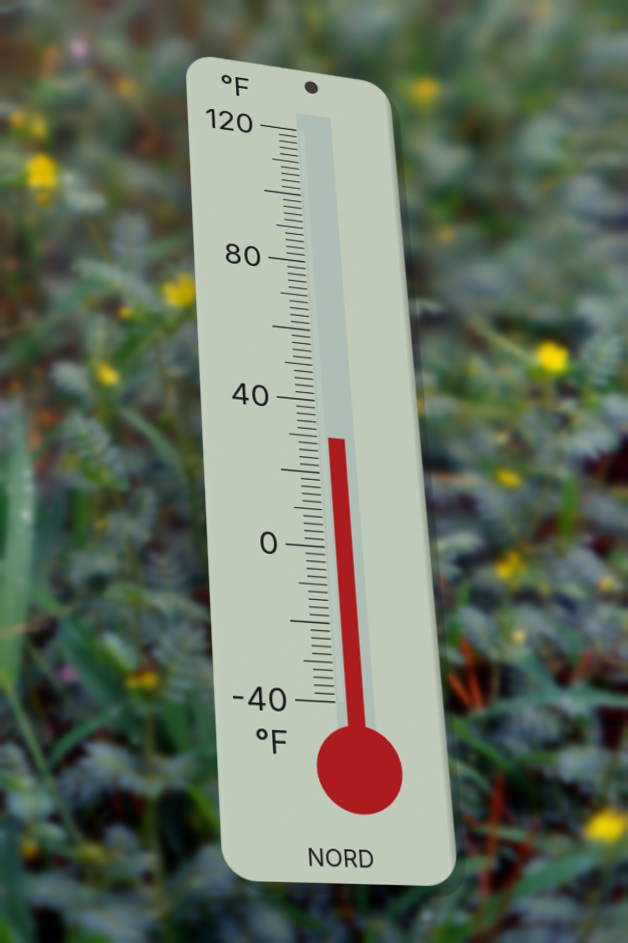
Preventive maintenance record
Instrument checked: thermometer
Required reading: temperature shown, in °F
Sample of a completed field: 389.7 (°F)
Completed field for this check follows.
30 (°F)
